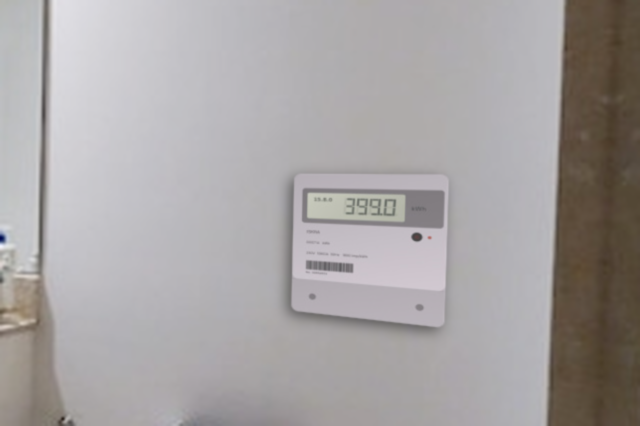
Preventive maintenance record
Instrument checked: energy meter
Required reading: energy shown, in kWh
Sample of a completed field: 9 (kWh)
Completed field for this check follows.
399.0 (kWh)
